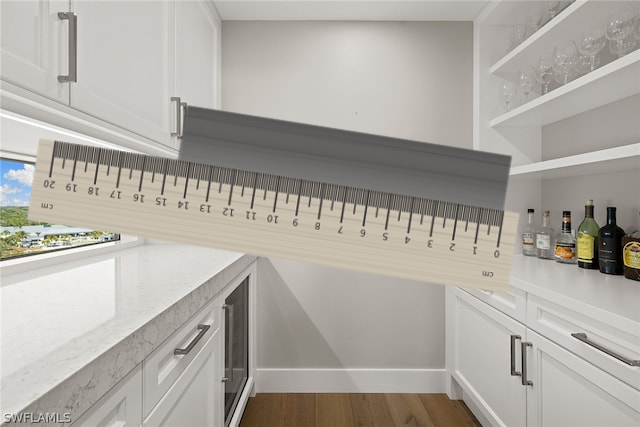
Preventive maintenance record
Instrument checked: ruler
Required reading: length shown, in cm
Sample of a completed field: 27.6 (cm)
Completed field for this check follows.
14.5 (cm)
